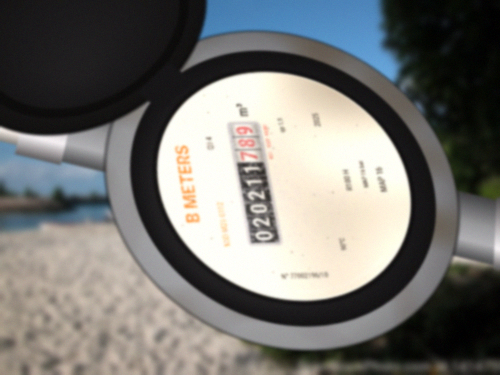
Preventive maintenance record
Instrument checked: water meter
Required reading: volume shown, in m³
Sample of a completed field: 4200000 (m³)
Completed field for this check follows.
20211.789 (m³)
